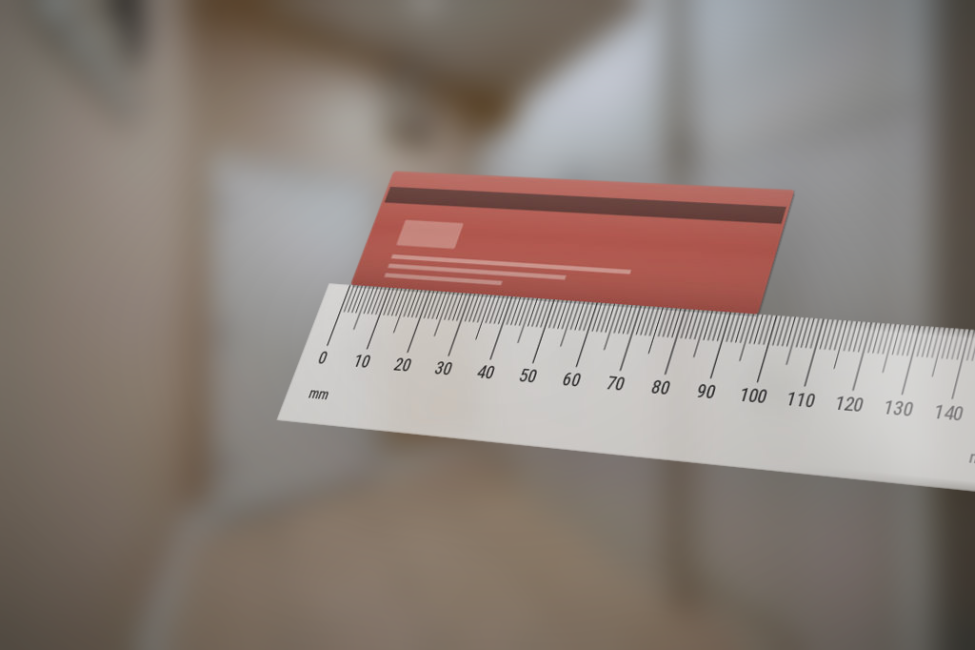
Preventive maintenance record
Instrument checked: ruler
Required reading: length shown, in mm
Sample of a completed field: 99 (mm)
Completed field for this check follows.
96 (mm)
